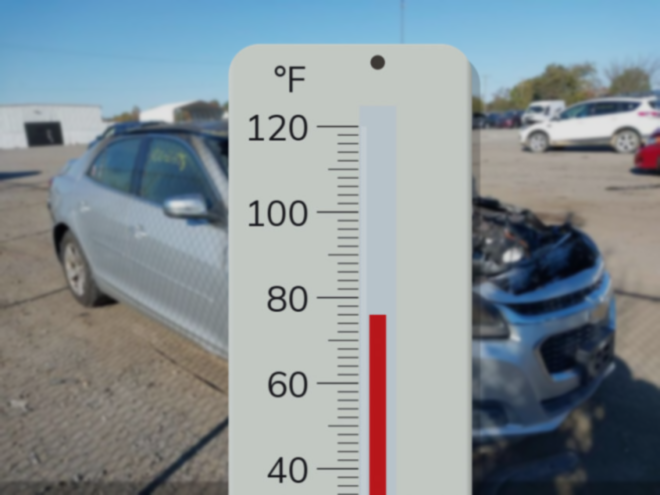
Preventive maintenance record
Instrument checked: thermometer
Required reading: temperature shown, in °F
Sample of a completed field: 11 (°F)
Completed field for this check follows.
76 (°F)
